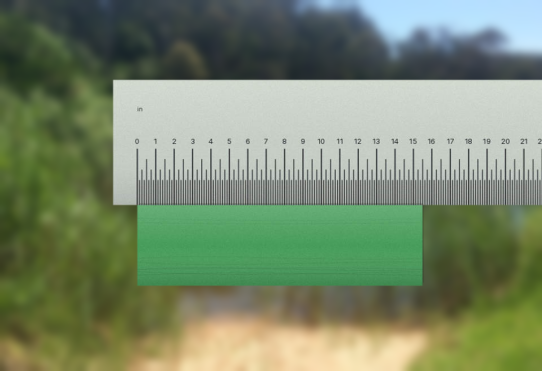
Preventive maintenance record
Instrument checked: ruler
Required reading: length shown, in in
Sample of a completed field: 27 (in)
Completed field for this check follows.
15.5 (in)
